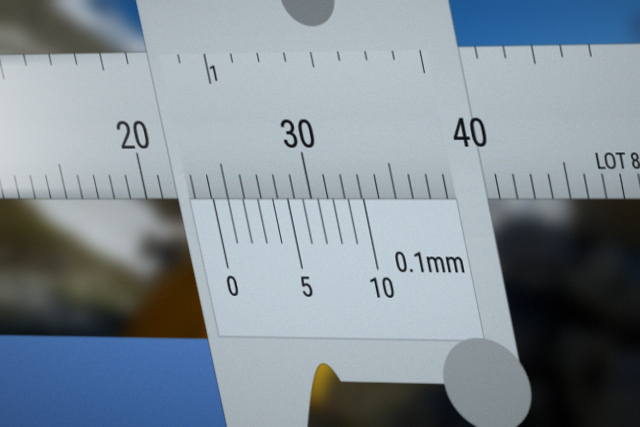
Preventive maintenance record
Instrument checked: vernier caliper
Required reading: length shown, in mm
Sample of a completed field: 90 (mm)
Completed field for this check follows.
24.1 (mm)
